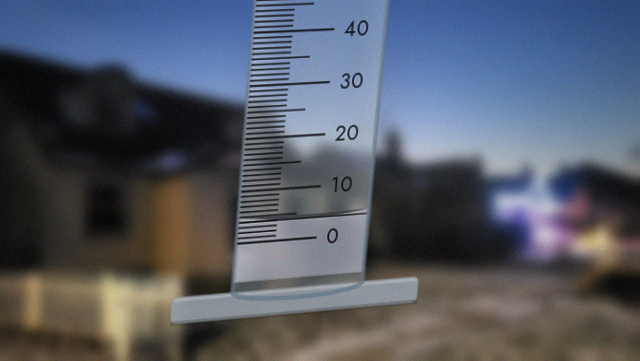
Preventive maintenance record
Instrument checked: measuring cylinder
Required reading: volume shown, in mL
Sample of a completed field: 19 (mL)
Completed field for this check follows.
4 (mL)
